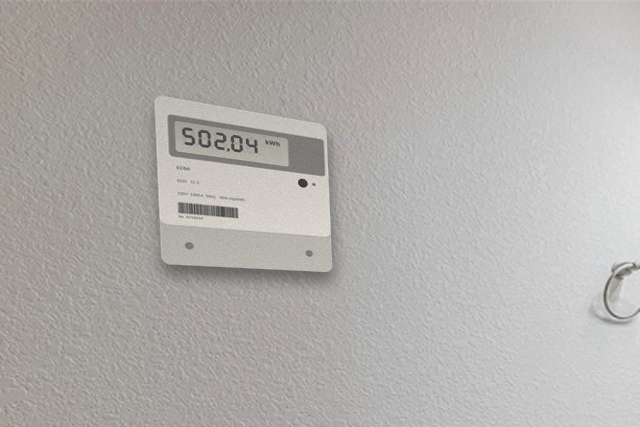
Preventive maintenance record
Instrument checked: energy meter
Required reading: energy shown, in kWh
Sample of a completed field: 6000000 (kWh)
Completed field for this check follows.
502.04 (kWh)
